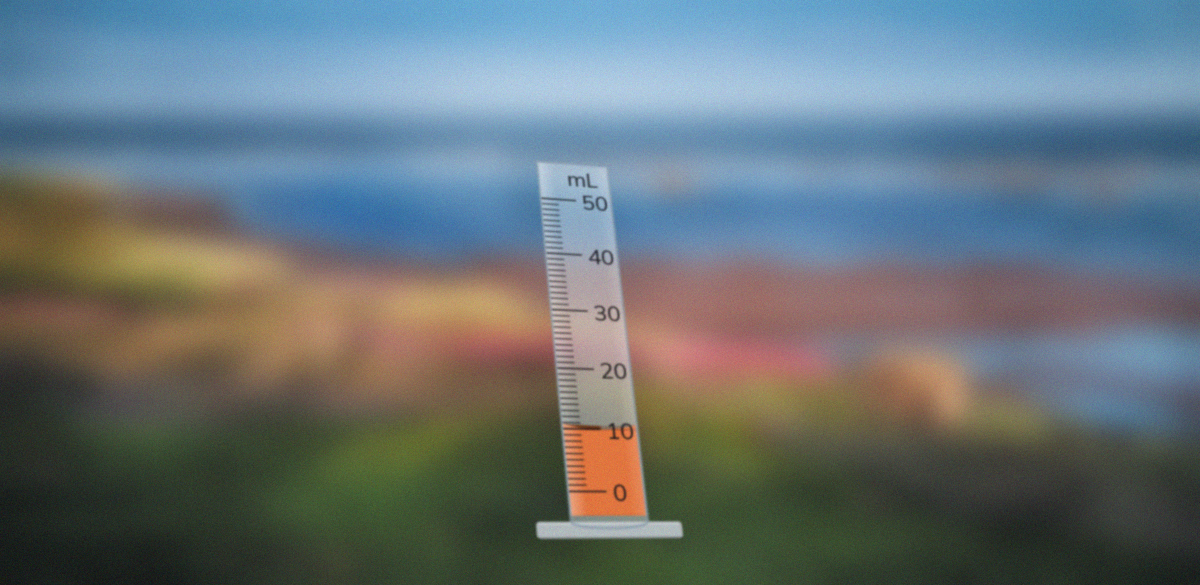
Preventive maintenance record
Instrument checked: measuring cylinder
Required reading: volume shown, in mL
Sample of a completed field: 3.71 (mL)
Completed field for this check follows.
10 (mL)
